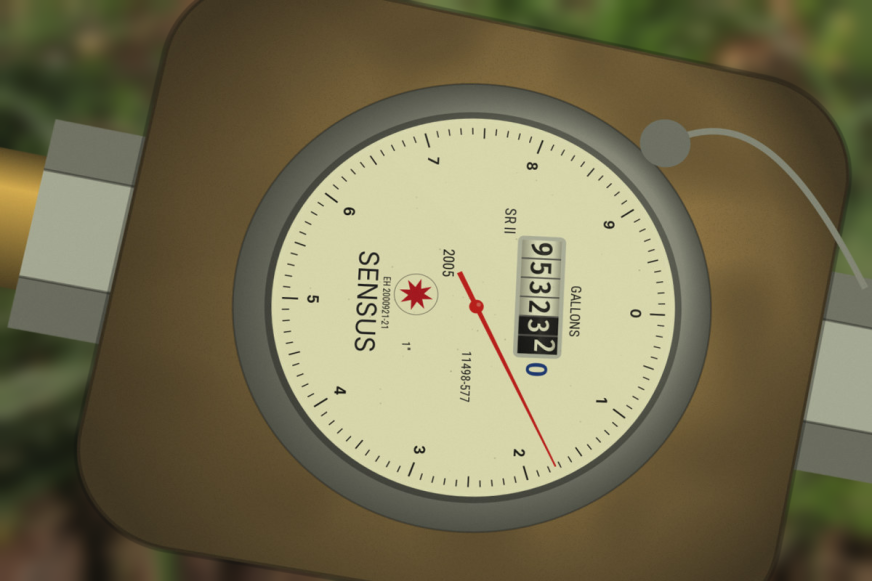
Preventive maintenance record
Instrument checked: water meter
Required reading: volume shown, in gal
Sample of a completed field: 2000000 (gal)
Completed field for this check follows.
9532321.7 (gal)
